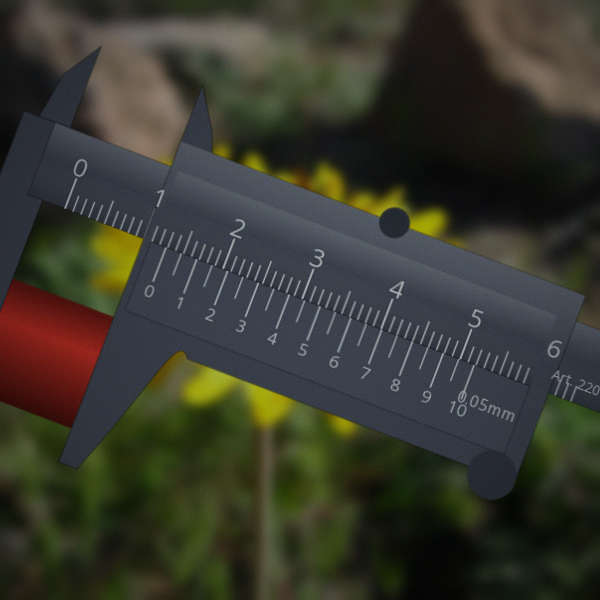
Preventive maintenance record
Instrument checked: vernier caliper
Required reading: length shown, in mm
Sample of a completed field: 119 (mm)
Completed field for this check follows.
12.8 (mm)
